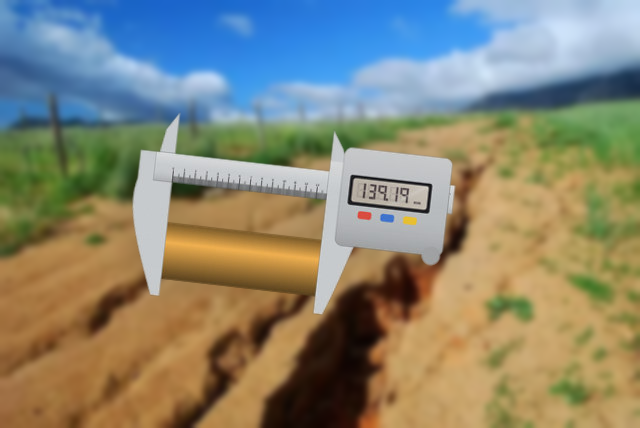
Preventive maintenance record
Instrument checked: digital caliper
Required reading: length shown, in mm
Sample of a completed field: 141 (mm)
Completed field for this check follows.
139.19 (mm)
